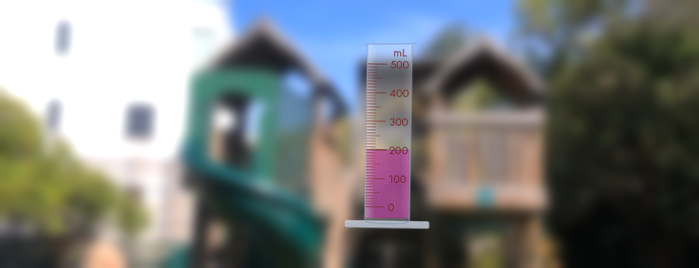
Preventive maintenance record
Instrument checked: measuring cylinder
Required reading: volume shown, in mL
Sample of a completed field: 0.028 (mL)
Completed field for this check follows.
200 (mL)
